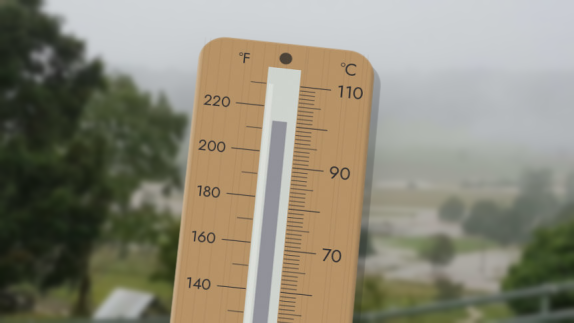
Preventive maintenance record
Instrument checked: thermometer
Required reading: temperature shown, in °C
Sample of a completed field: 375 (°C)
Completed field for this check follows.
101 (°C)
